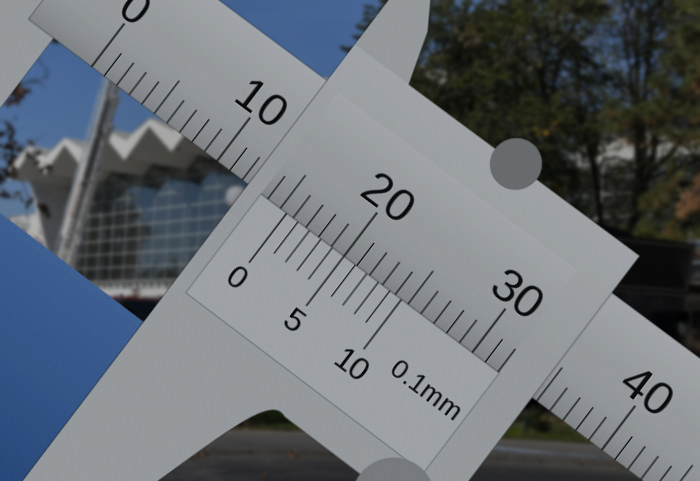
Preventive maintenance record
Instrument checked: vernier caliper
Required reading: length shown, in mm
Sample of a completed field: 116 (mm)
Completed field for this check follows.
15.5 (mm)
